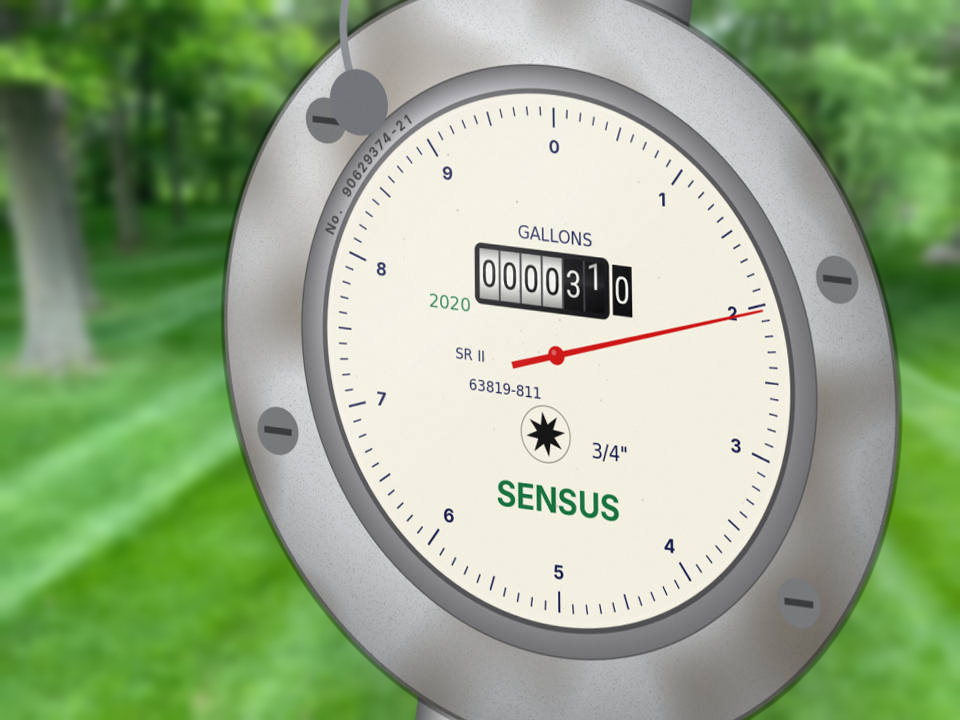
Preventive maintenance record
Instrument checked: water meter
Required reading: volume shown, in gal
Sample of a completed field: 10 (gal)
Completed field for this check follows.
312.0 (gal)
